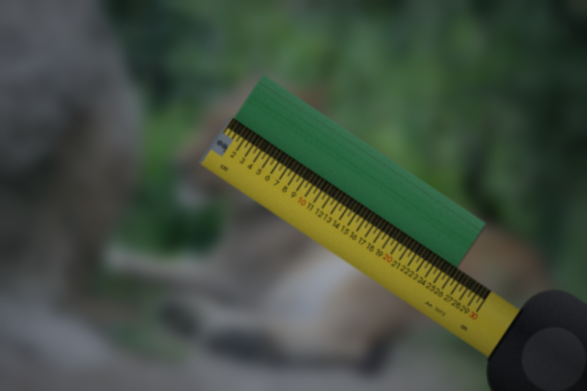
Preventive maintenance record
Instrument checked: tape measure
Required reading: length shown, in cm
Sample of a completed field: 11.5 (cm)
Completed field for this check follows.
26 (cm)
